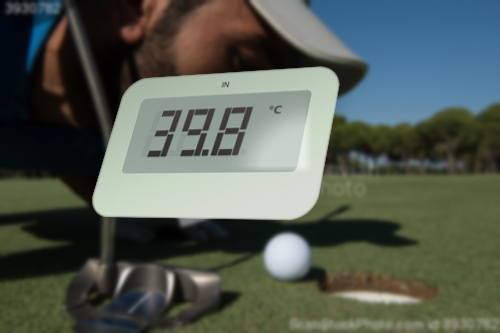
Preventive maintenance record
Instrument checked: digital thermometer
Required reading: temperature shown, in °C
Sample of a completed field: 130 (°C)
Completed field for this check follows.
39.8 (°C)
